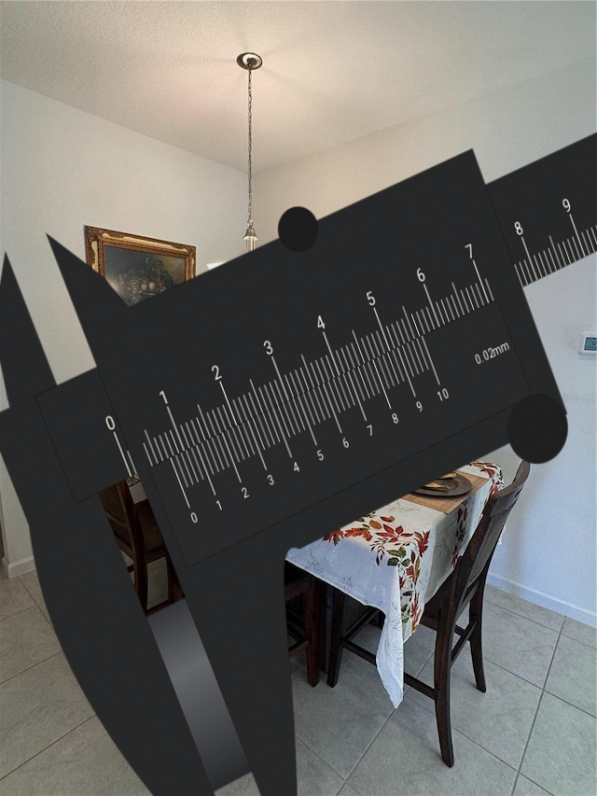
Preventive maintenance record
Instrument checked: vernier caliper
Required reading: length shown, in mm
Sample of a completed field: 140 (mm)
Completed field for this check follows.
7.4 (mm)
